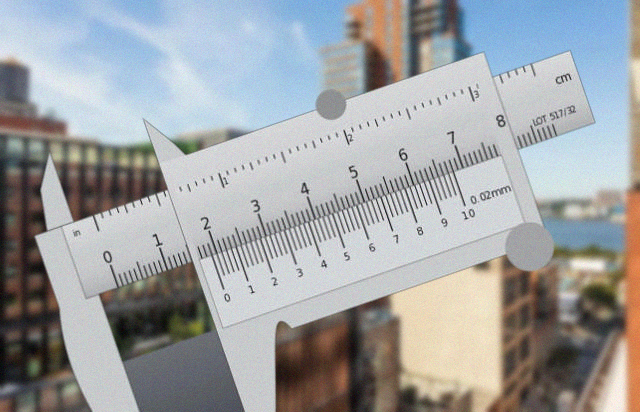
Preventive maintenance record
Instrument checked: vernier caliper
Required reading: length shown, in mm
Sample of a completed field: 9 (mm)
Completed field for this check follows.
19.0 (mm)
